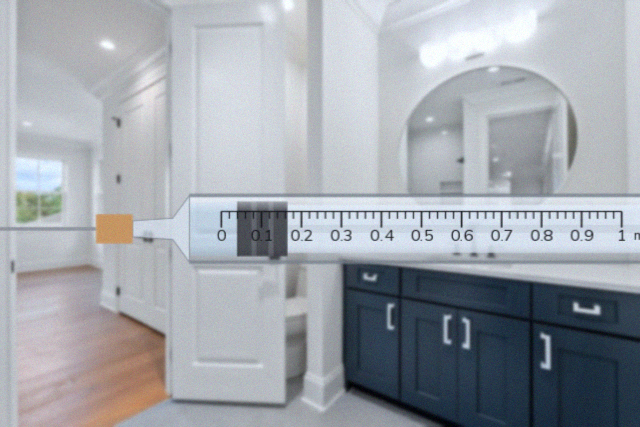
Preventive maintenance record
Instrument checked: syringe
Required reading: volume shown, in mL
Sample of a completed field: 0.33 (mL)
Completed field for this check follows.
0.04 (mL)
